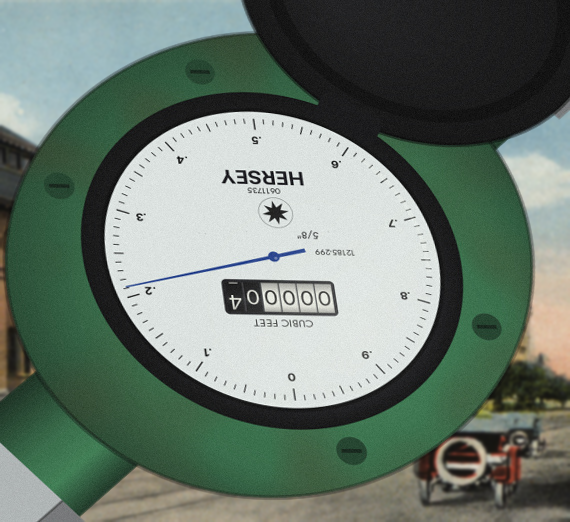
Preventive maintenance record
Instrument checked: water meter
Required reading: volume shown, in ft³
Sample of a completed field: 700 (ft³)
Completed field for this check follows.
4.21 (ft³)
